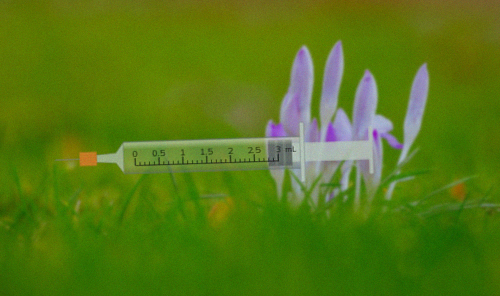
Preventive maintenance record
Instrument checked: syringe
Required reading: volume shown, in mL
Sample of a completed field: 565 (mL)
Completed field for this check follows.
2.8 (mL)
